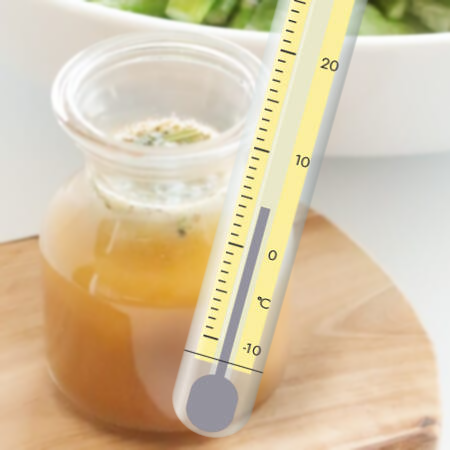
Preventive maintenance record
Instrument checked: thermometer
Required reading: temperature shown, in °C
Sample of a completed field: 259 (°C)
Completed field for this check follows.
4.5 (°C)
